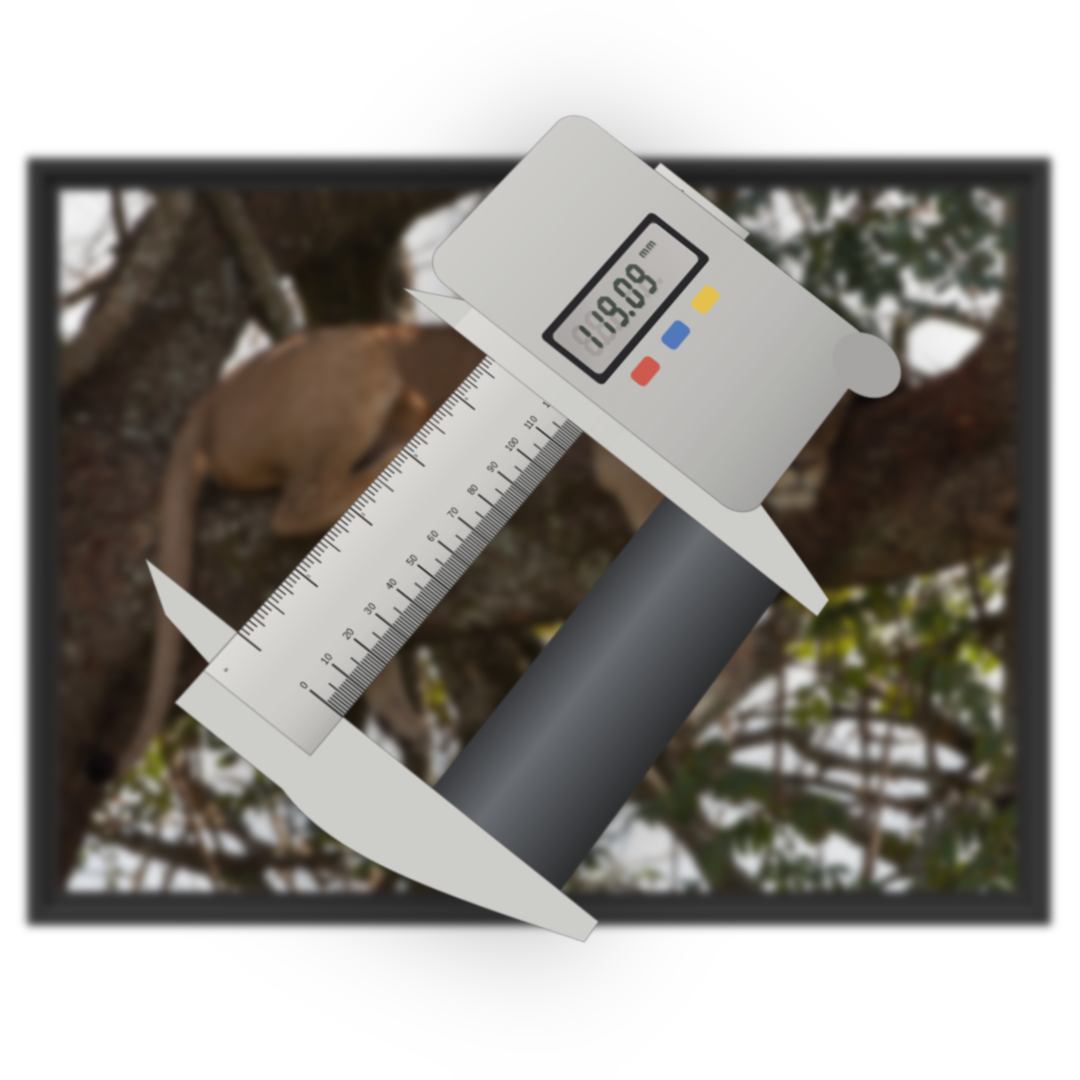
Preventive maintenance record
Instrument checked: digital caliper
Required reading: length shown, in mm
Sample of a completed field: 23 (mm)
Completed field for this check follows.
119.09 (mm)
